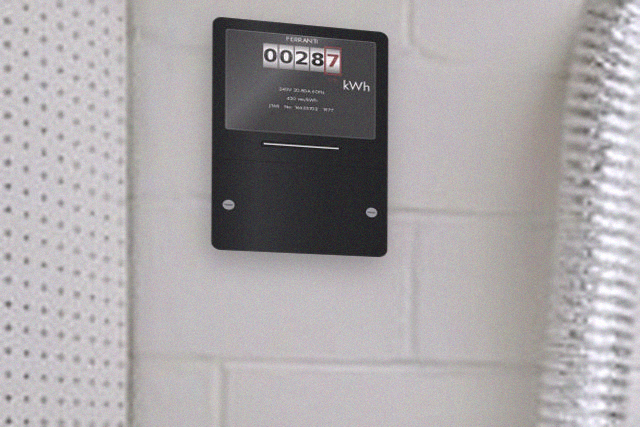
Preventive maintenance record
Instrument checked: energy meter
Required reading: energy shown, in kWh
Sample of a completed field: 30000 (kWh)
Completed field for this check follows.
28.7 (kWh)
